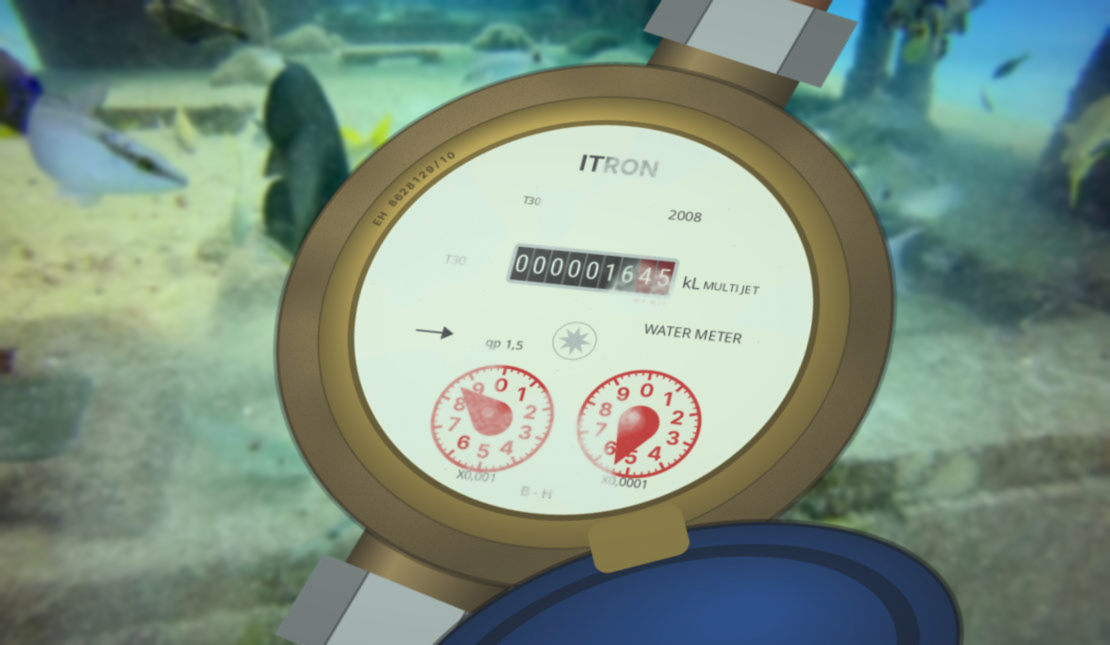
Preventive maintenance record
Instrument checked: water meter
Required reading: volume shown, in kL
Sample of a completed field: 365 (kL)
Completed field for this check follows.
16.4585 (kL)
